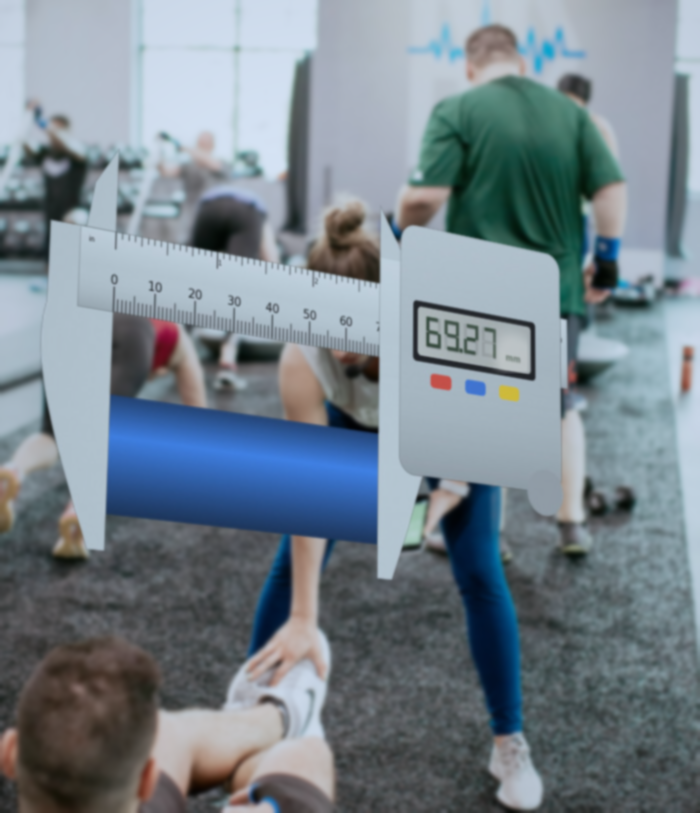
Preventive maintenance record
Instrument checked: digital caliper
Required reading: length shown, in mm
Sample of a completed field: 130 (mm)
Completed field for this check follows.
69.27 (mm)
